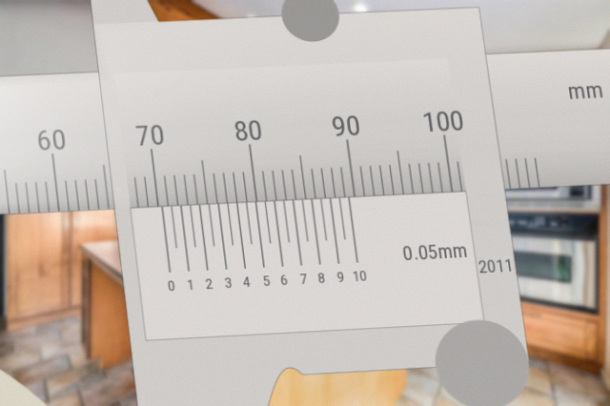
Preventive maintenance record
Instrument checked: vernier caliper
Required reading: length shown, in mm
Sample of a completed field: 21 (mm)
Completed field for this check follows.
70.4 (mm)
